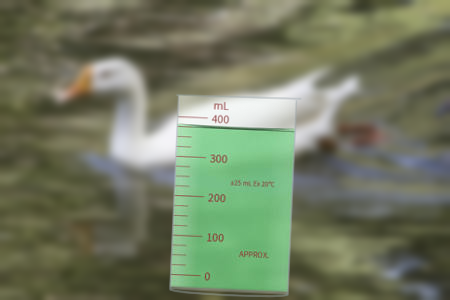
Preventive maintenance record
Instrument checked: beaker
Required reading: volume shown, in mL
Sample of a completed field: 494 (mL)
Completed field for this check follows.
375 (mL)
